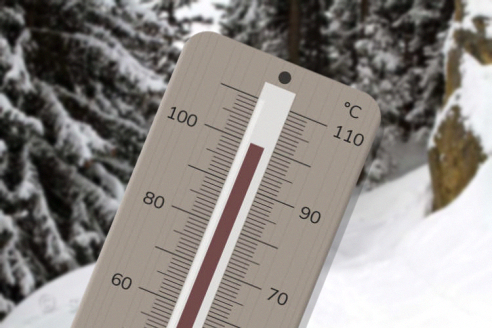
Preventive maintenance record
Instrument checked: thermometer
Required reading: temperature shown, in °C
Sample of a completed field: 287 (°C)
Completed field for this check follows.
100 (°C)
